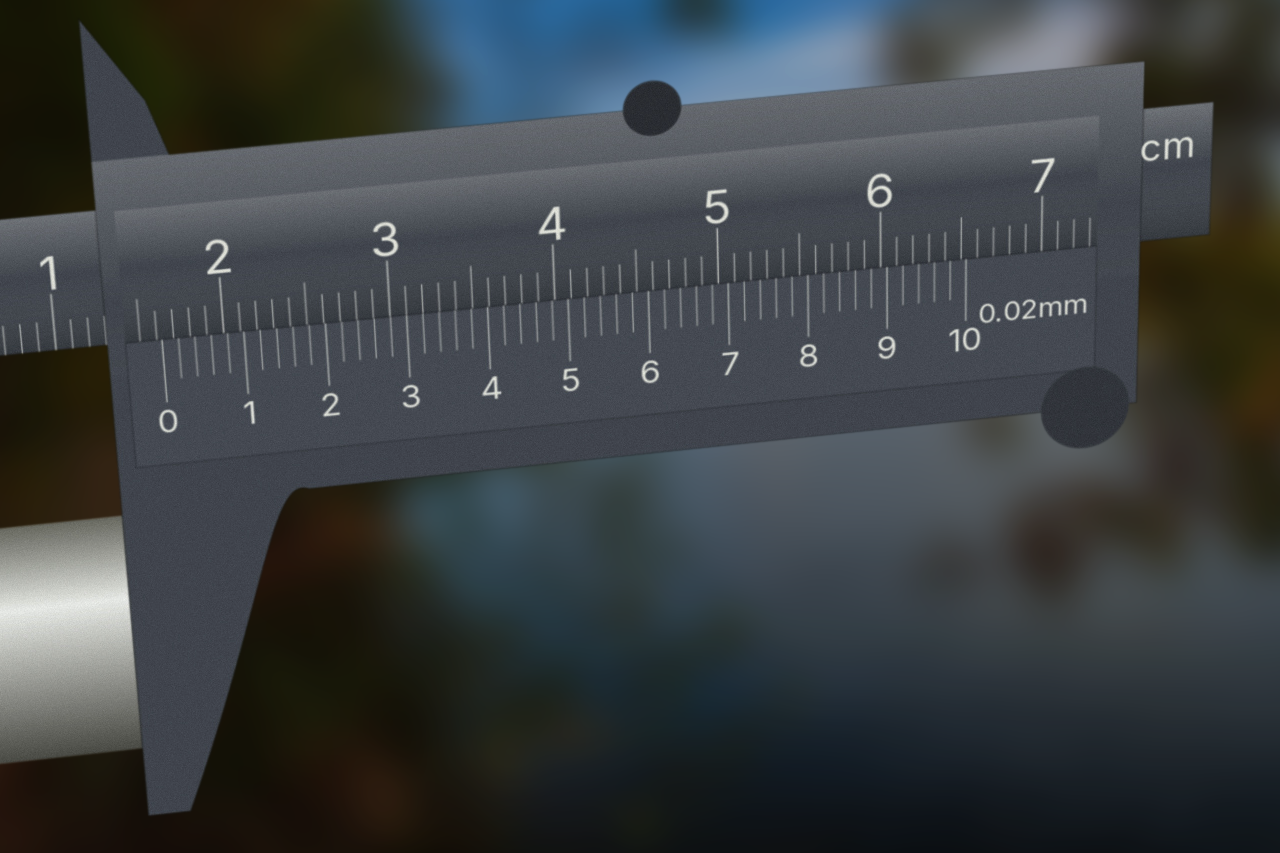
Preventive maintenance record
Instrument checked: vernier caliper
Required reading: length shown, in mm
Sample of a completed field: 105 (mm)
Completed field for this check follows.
16.3 (mm)
